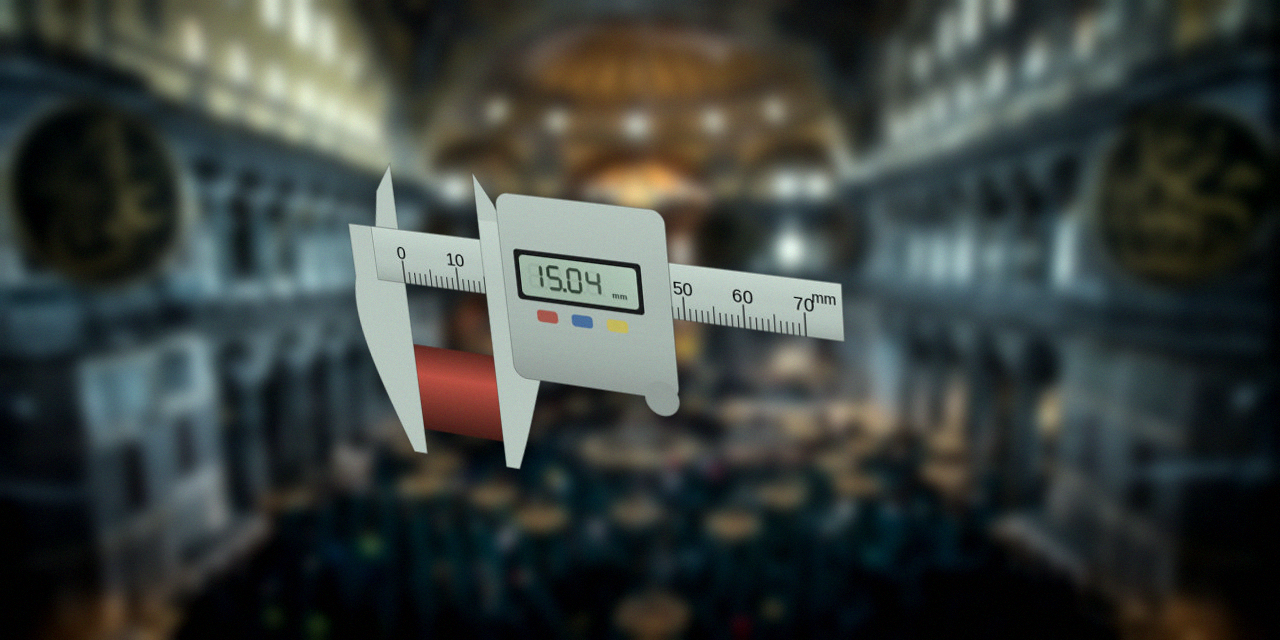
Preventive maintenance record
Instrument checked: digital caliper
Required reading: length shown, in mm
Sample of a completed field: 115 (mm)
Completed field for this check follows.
15.04 (mm)
